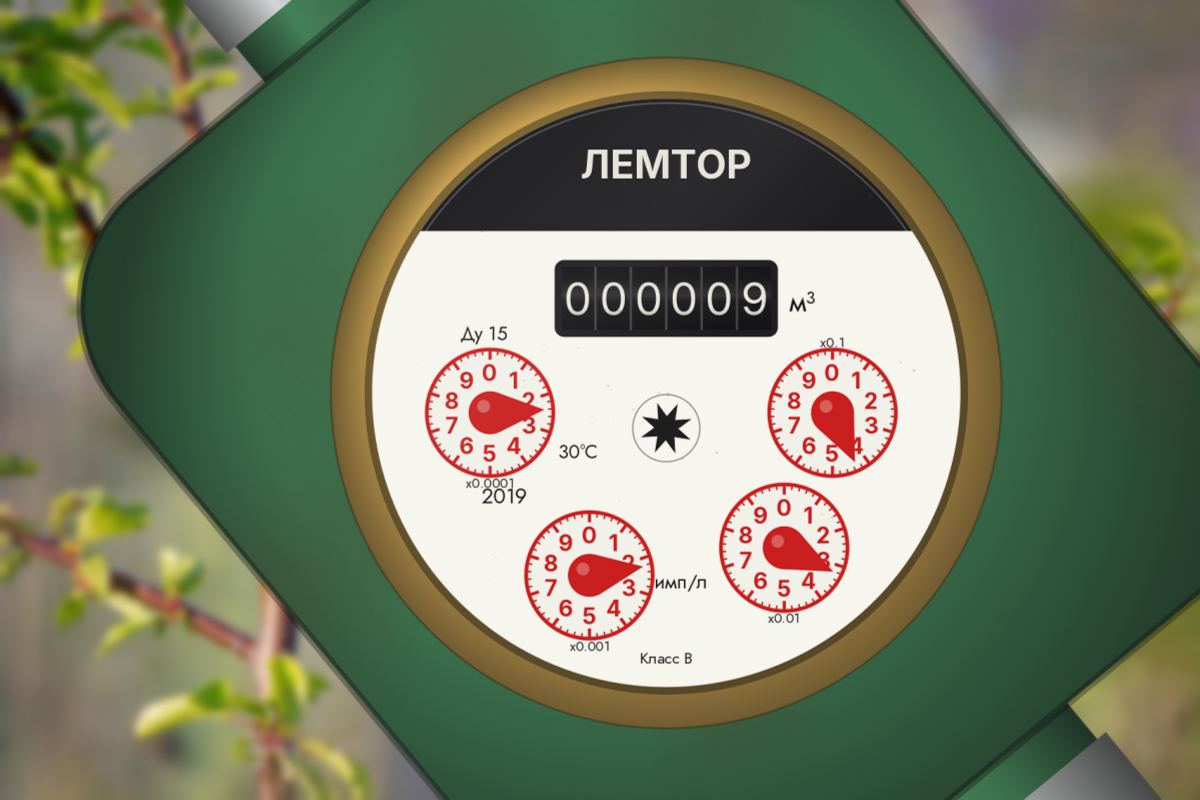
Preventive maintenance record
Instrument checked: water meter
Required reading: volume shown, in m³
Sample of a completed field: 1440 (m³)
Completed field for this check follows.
9.4322 (m³)
